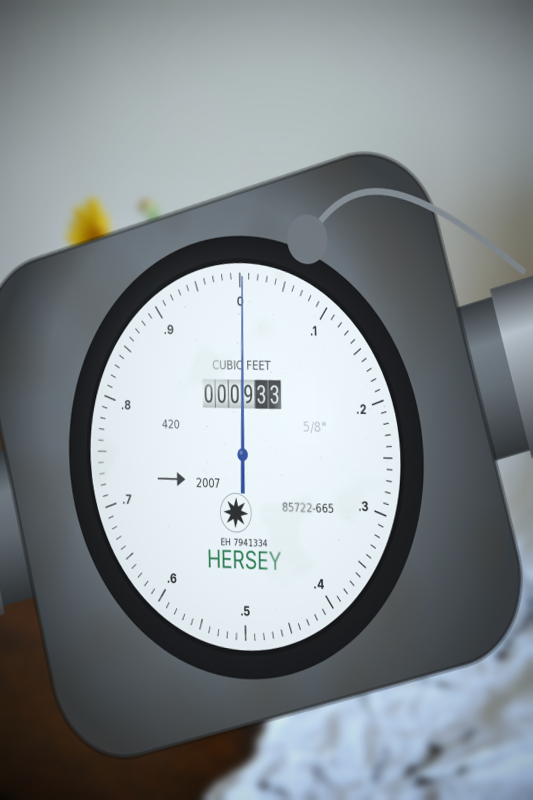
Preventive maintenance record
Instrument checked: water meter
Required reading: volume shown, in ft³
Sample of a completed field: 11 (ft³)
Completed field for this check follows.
933.00 (ft³)
